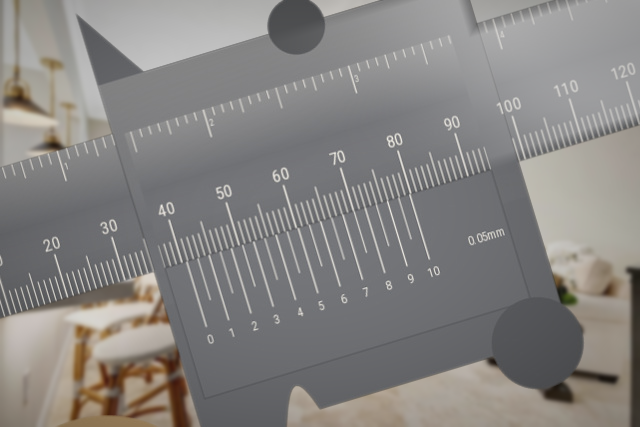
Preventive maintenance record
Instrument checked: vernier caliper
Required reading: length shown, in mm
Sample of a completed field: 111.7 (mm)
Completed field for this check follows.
40.8 (mm)
